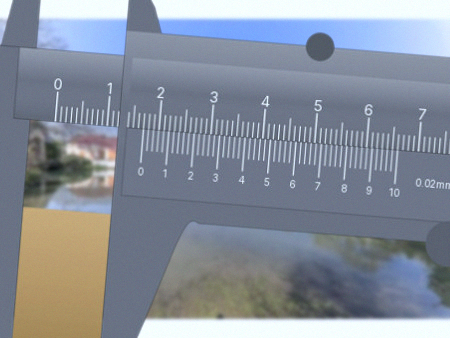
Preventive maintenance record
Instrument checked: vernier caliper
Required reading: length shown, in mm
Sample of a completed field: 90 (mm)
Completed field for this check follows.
17.0 (mm)
